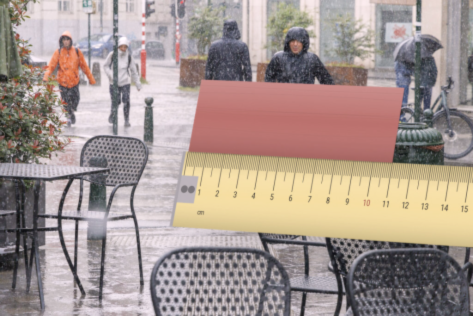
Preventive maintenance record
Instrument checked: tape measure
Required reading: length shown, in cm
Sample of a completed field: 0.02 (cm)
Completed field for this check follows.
11 (cm)
